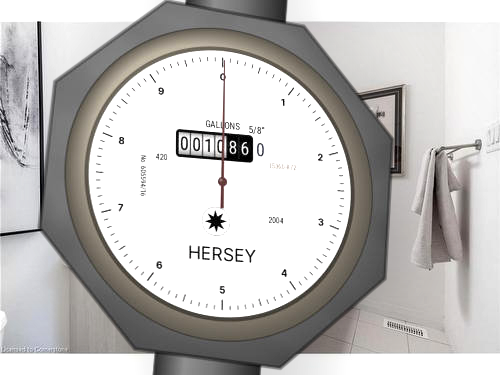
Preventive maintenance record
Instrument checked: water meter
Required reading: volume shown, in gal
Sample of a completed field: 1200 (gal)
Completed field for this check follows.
10860.0 (gal)
